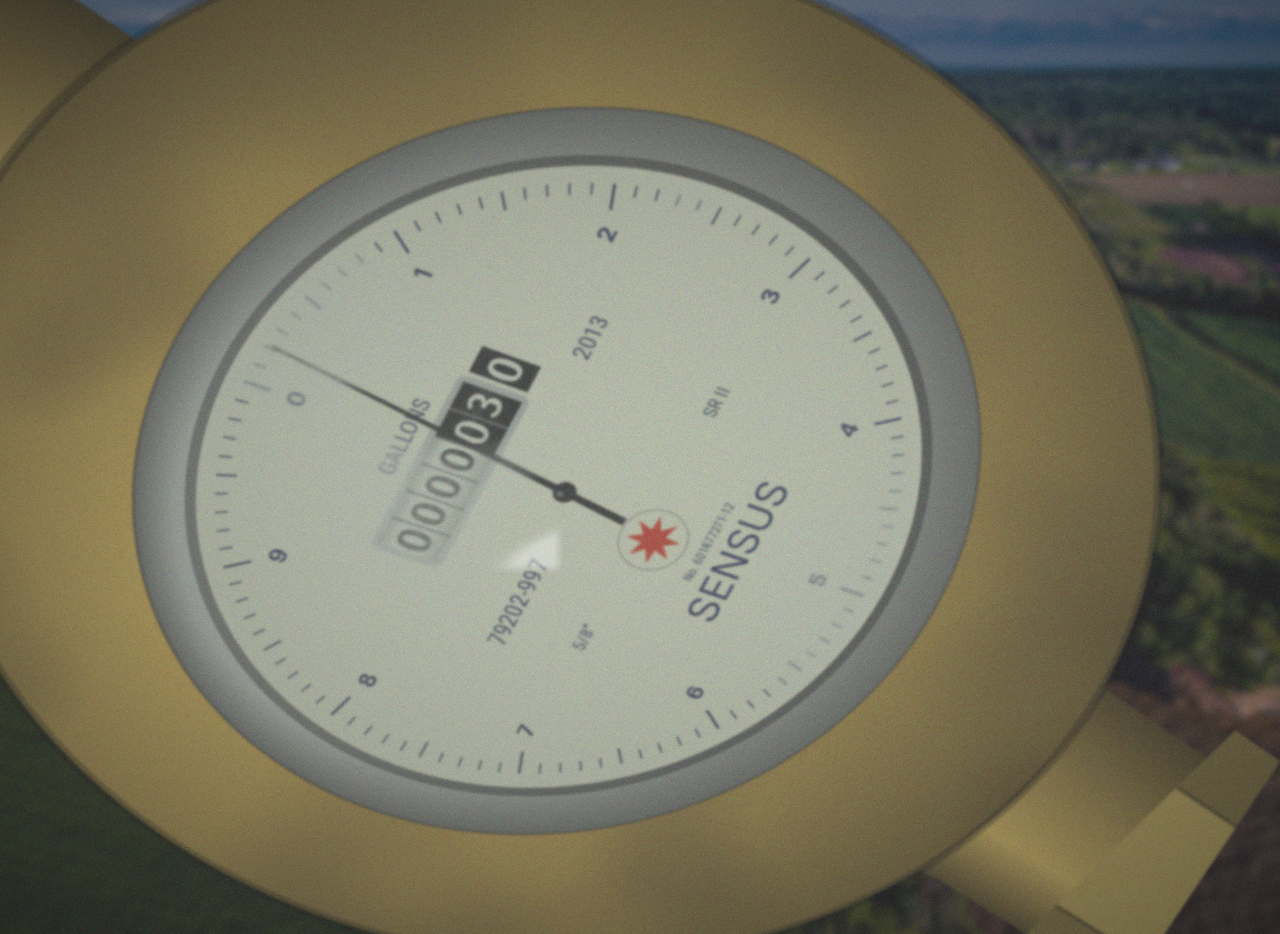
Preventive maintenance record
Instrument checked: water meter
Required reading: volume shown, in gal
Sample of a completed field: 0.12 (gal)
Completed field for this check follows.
30.2 (gal)
